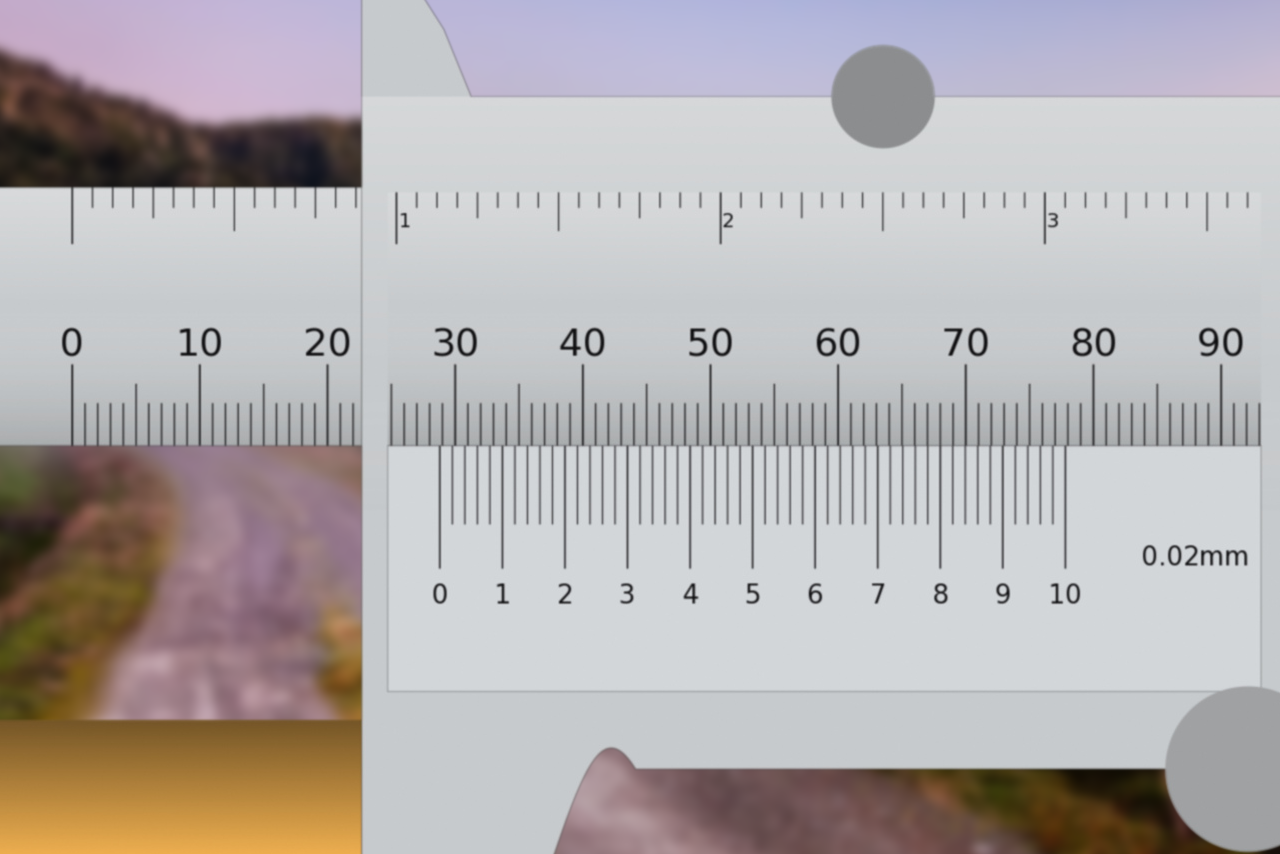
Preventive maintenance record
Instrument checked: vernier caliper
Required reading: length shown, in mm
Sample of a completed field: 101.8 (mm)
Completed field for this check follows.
28.8 (mm)
